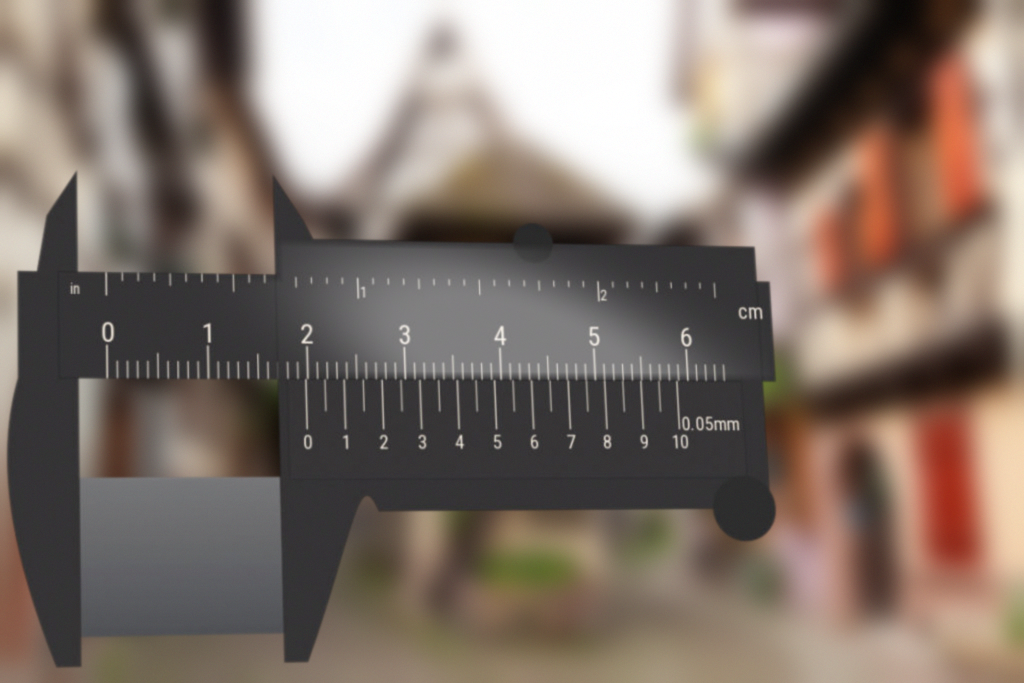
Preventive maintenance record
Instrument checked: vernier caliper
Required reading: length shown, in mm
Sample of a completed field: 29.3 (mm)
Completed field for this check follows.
19.8 (mm)
